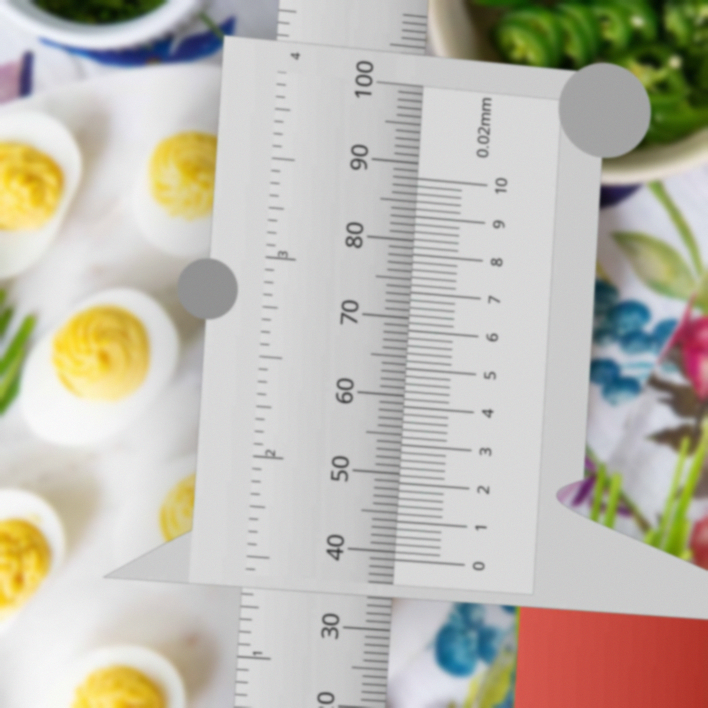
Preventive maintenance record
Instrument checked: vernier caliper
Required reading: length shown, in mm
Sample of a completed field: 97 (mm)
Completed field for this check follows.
39.0 (mm)
